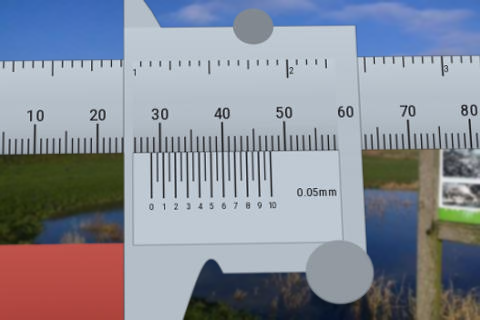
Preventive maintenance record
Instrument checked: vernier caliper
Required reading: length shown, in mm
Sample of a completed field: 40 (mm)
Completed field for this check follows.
28.6 (mm)
